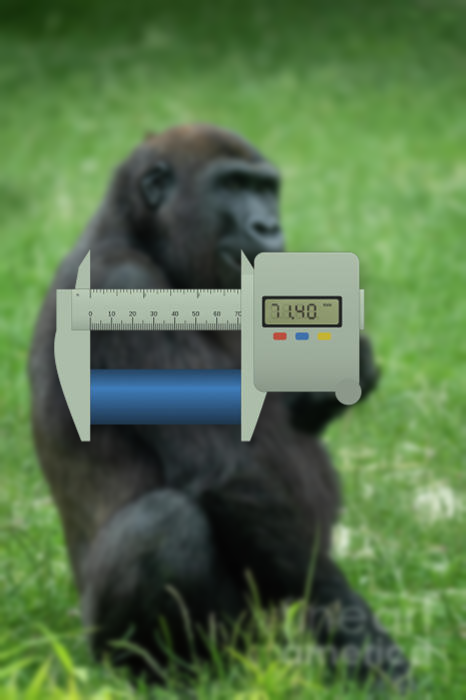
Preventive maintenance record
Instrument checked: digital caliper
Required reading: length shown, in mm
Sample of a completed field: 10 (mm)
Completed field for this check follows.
71.40 (mm)
